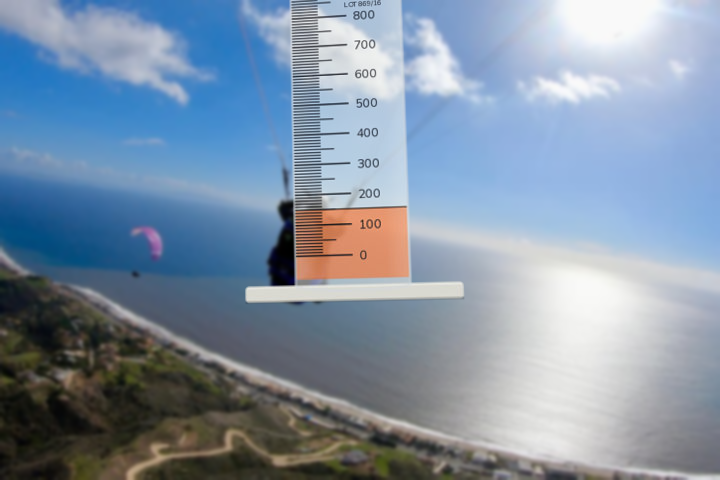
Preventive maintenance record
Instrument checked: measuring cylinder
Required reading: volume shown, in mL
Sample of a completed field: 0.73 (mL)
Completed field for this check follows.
150 (mL)
